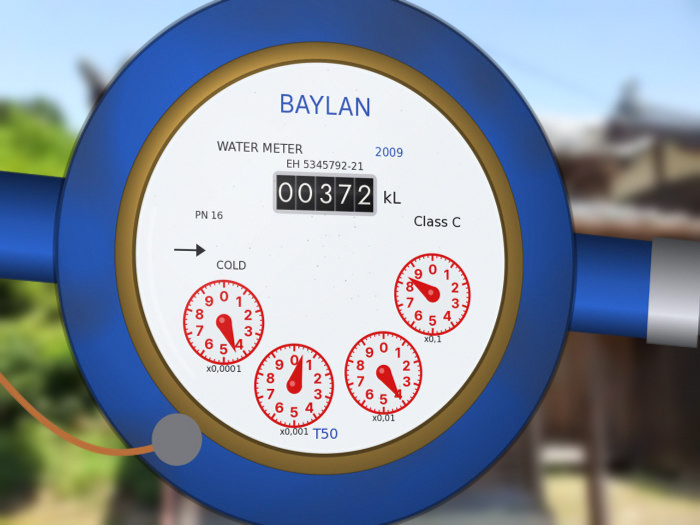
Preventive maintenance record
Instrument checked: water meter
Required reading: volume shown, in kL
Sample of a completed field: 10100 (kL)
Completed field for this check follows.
372.8404 (kL)
